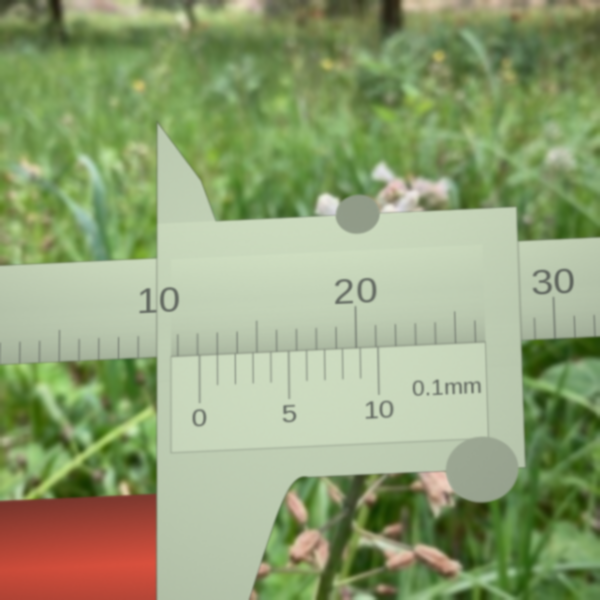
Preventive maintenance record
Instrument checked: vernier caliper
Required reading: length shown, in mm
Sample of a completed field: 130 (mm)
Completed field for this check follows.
12.1 (mm)
